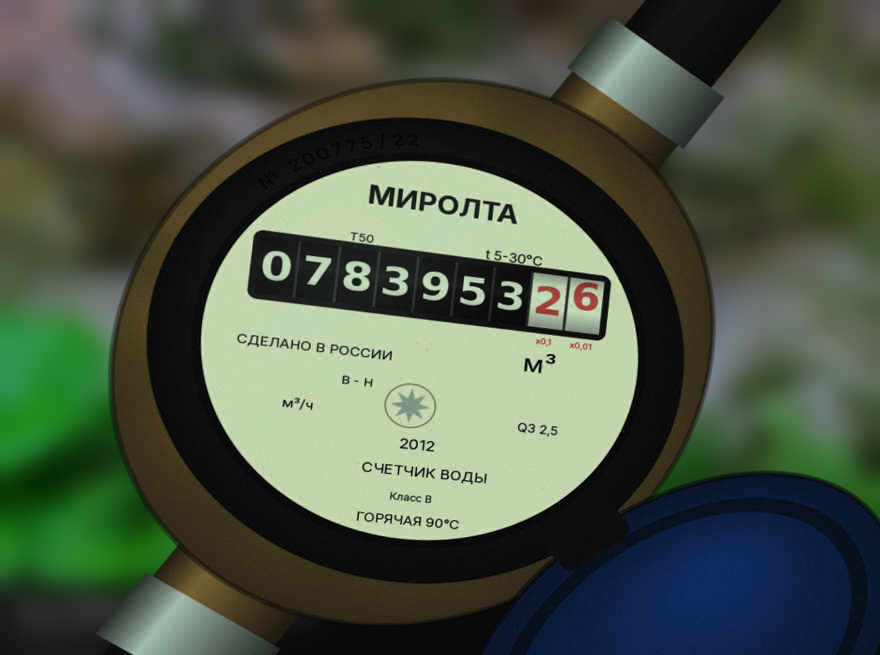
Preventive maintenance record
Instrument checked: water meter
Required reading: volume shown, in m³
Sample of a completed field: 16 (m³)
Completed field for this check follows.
783953.26 (m³)
